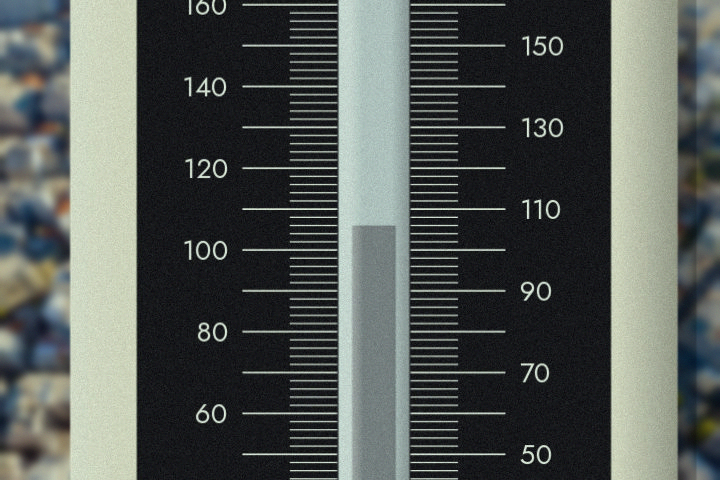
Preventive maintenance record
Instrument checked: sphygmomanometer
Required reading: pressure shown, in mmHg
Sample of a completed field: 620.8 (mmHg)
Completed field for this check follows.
106 (mmHg)
